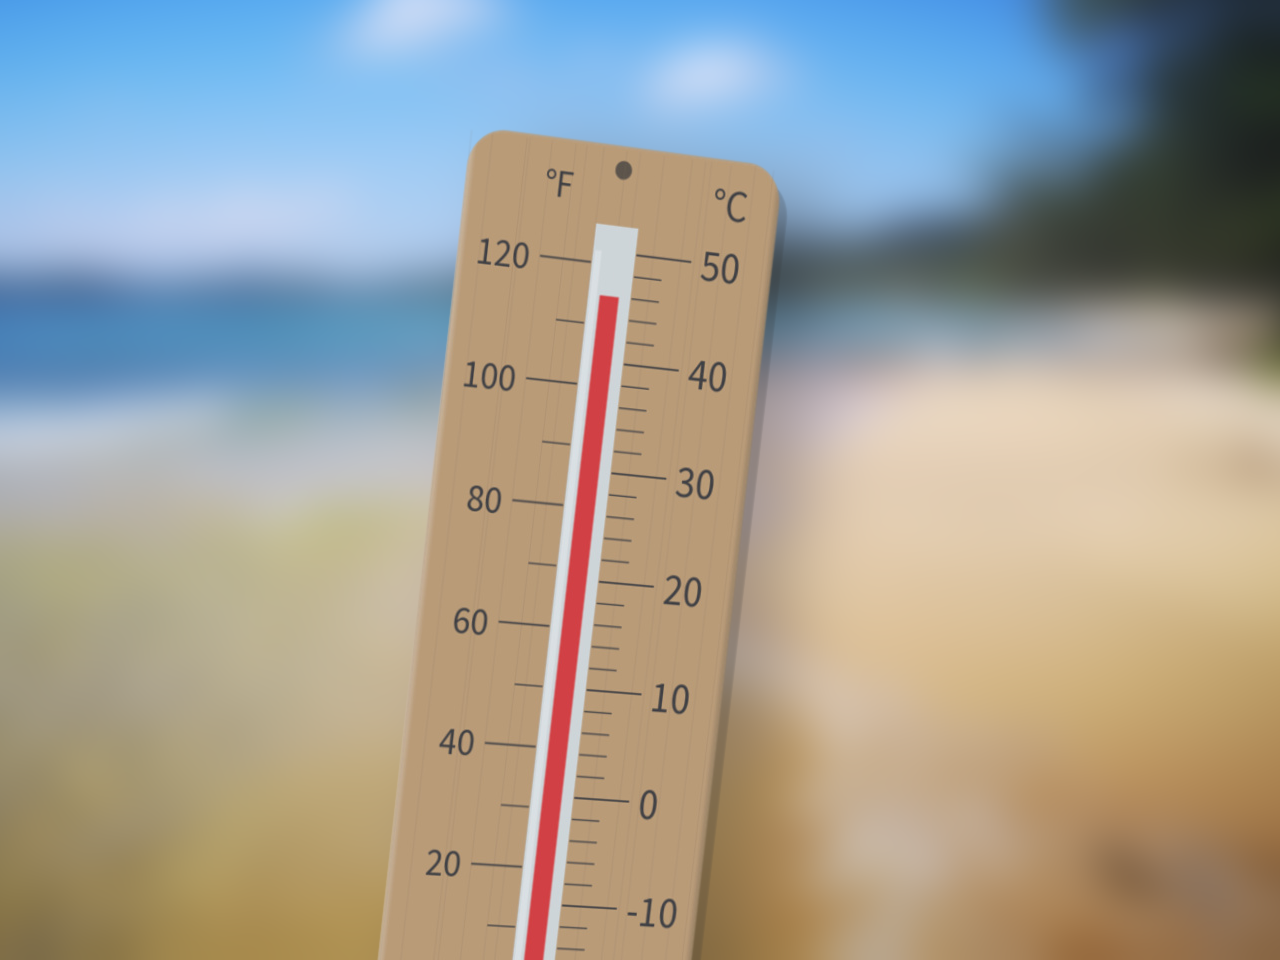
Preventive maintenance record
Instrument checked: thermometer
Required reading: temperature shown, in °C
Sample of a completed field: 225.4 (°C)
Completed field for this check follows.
46 (°C)
